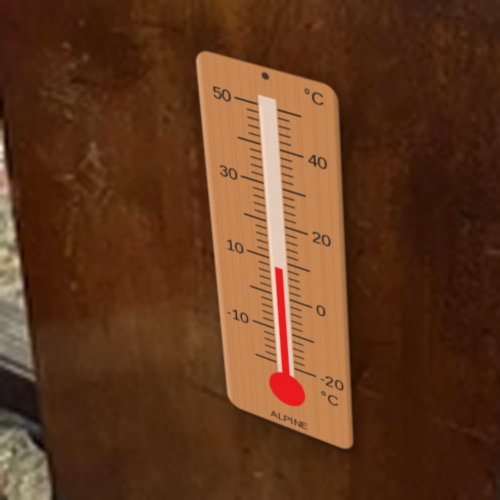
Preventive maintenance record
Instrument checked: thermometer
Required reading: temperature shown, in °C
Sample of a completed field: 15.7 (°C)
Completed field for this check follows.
8 (°C)
